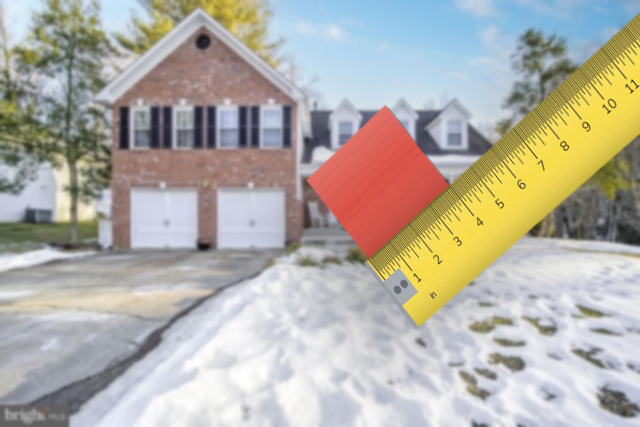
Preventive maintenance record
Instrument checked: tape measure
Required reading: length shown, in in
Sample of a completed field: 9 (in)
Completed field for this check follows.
4 (in)
